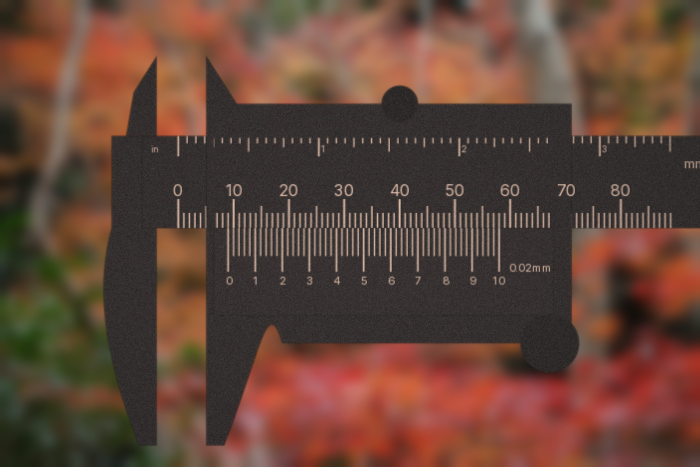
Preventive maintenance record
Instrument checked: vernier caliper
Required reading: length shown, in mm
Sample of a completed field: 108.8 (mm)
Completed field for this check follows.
9.0 (mm)
